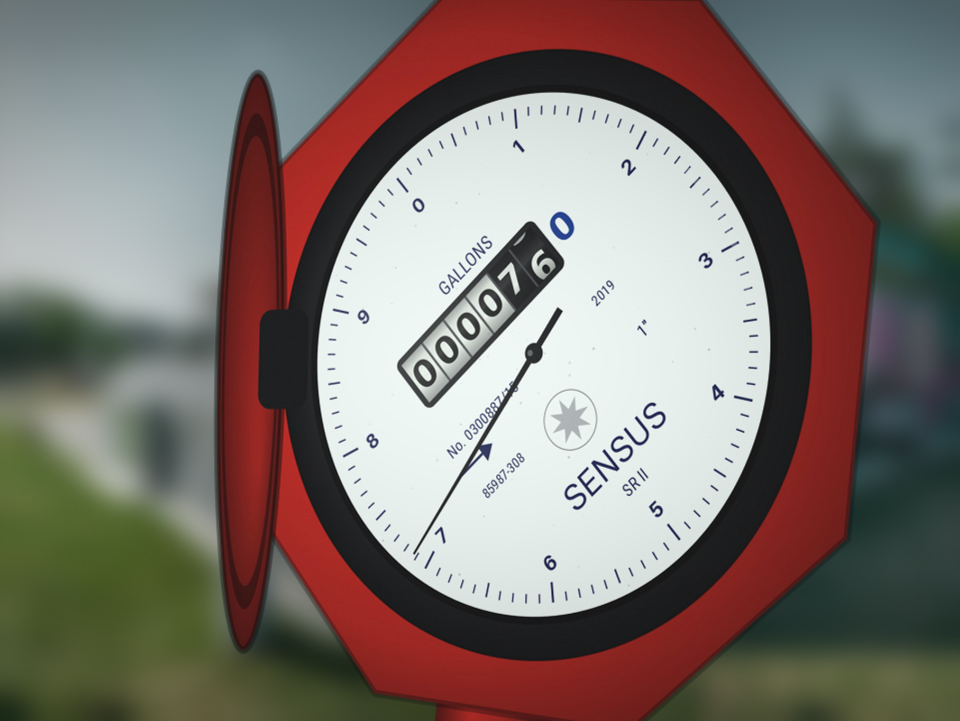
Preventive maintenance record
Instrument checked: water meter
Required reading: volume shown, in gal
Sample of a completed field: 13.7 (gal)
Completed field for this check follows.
757.1 (gal)
